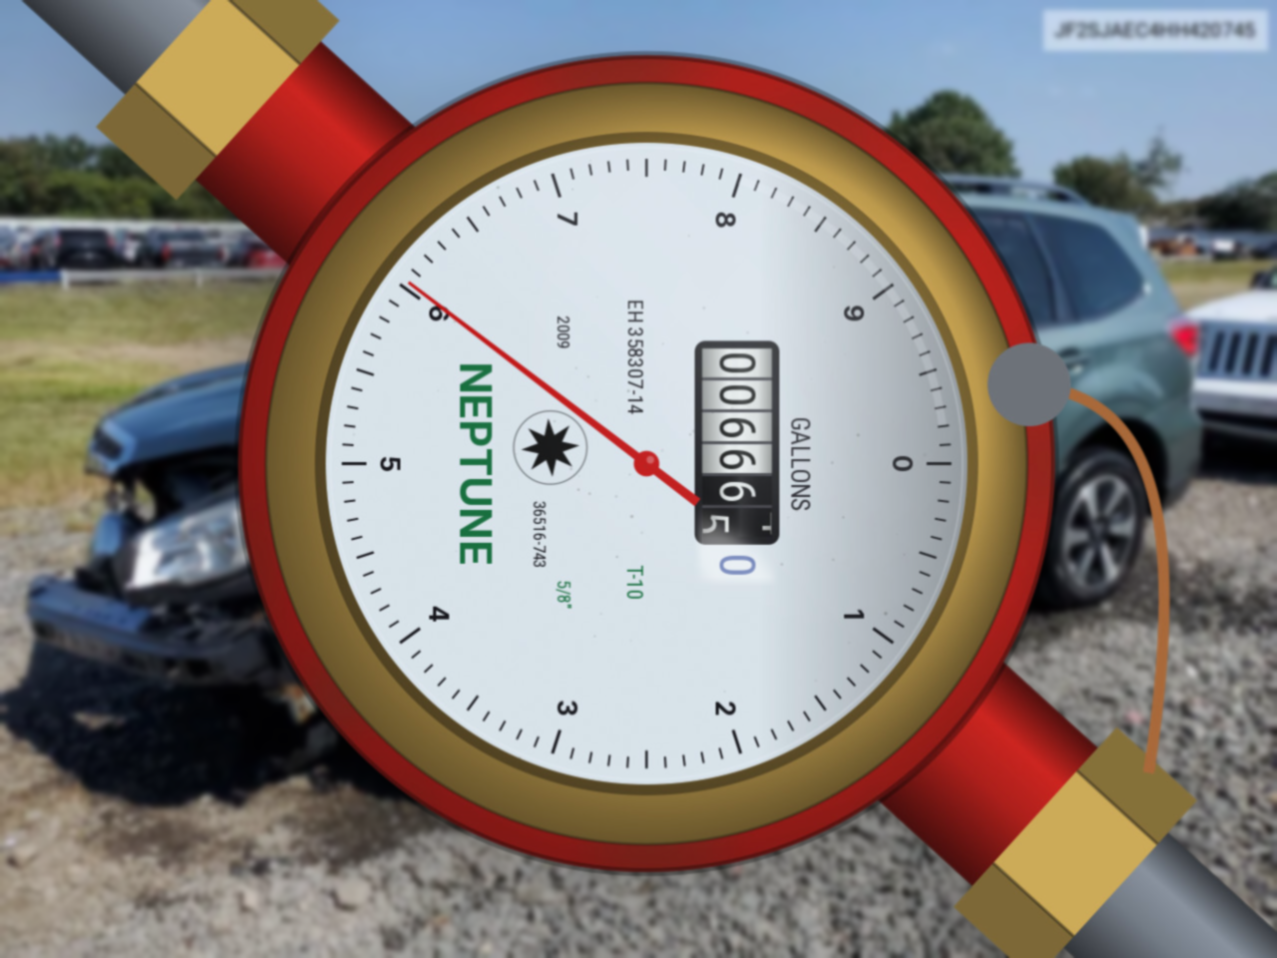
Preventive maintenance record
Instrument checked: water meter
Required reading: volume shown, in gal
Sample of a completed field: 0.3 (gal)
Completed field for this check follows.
66646.0 (gal)
